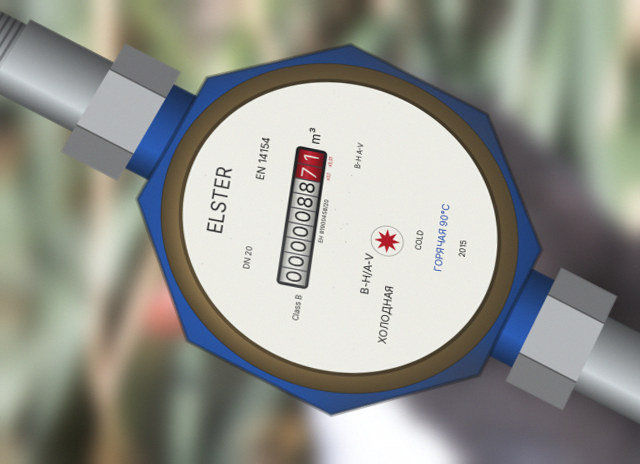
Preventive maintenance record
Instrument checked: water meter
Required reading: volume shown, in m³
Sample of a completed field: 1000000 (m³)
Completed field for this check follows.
88.71 (m³)
